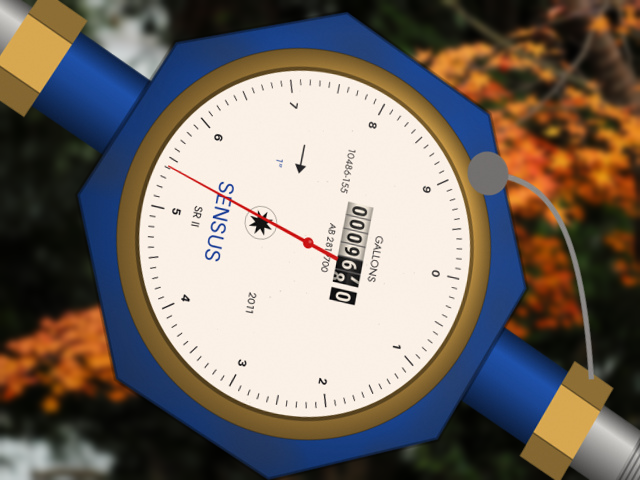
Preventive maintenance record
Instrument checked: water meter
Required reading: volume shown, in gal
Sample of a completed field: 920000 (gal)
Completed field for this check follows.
9675.4 (gal)
